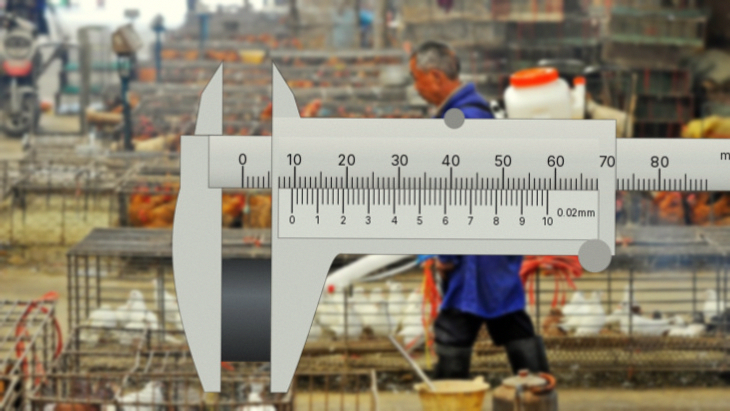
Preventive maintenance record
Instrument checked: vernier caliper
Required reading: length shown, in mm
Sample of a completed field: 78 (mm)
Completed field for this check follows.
9.5 (mm)
